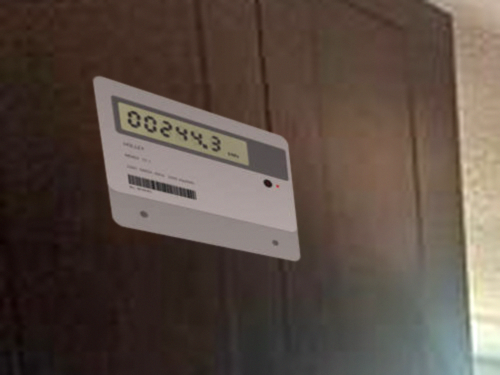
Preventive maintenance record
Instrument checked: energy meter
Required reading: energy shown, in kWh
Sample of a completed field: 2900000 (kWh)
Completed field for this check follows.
244.3 (kWh)
